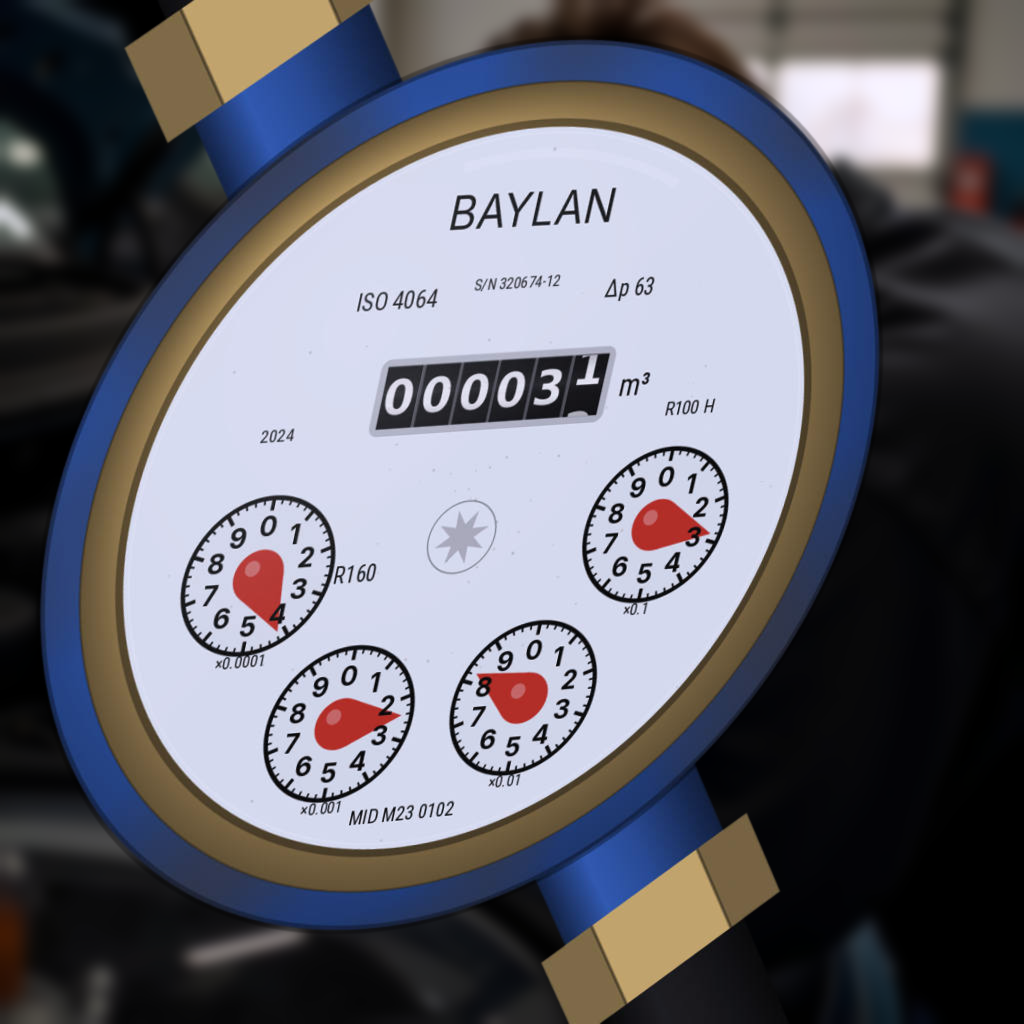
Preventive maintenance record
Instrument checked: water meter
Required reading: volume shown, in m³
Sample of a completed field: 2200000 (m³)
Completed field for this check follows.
31.2824 (m³)
